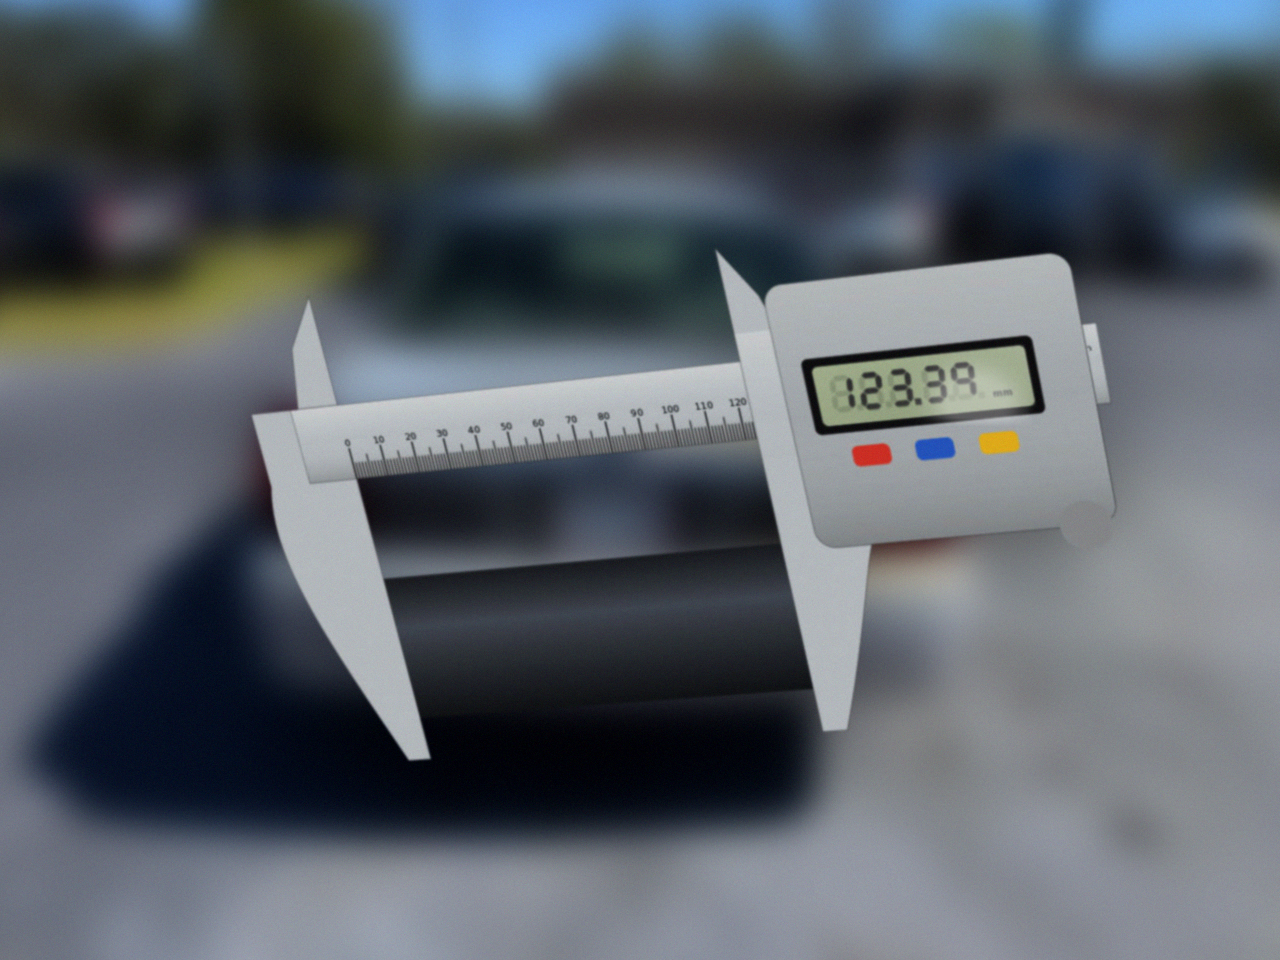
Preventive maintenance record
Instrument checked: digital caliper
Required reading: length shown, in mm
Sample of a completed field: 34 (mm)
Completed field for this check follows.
123.39 (mm)
